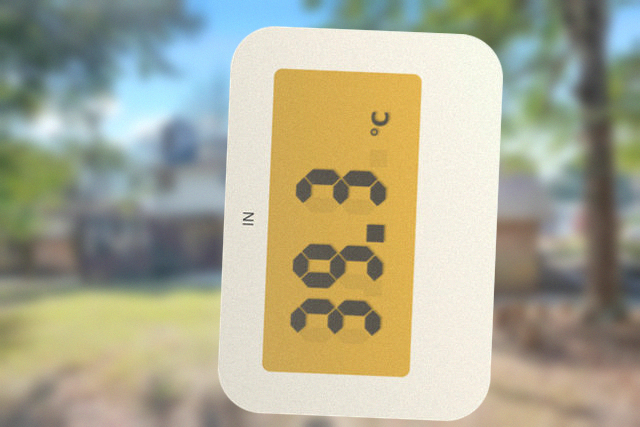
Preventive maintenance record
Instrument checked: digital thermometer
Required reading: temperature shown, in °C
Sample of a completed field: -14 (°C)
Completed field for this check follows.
39.3 (°C)
